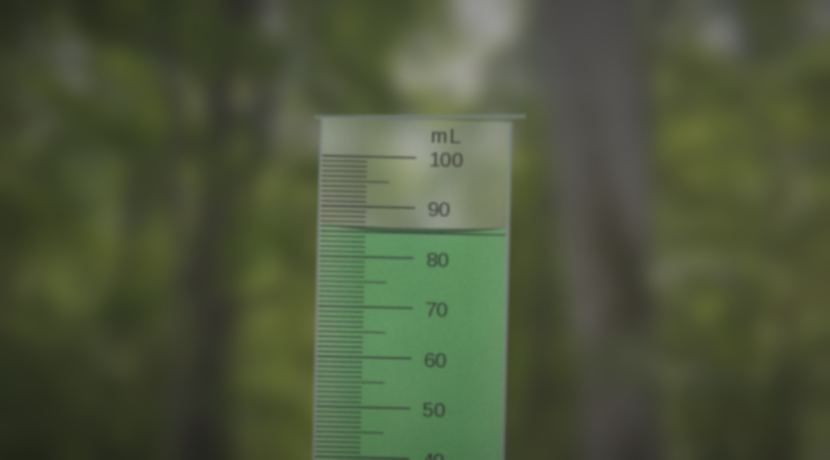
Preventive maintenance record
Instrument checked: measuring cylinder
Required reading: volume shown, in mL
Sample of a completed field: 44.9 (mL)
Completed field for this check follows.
85 (mL)
